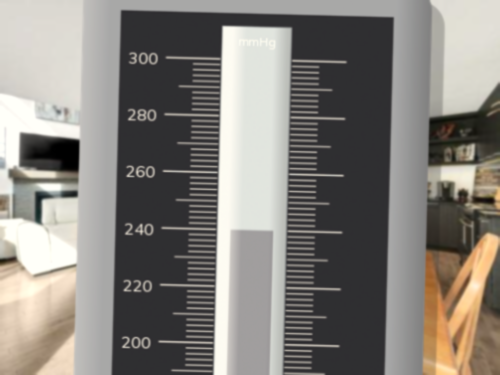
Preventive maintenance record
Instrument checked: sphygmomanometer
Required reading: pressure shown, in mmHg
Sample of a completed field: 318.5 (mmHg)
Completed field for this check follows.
240 (mmHg)
